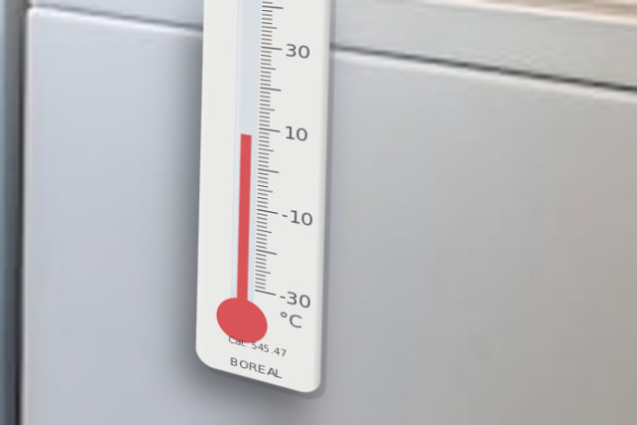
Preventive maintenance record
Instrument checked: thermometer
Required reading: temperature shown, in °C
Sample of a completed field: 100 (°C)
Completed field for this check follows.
8 (°C)
